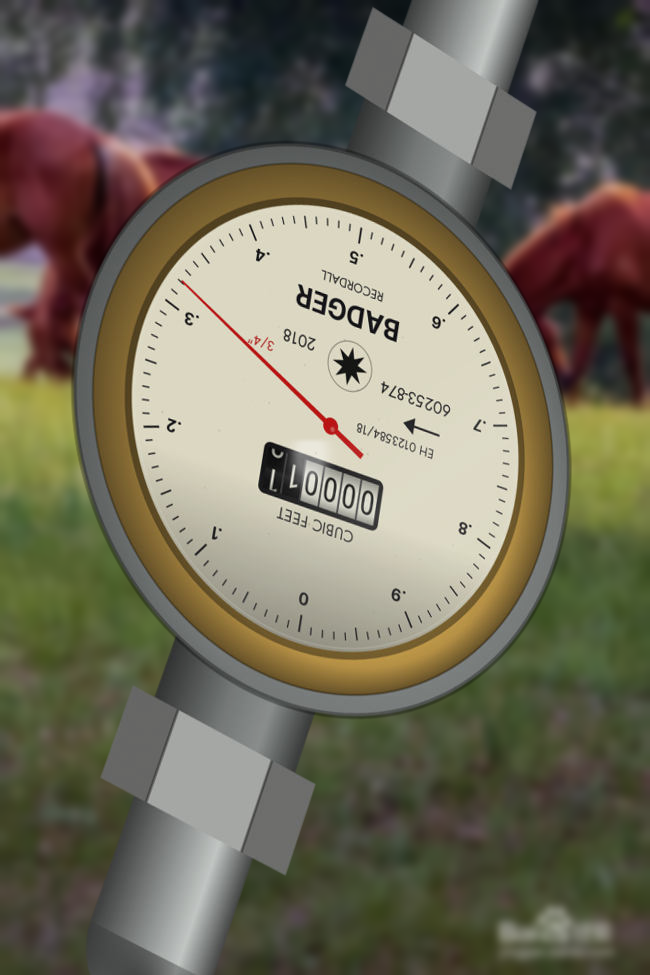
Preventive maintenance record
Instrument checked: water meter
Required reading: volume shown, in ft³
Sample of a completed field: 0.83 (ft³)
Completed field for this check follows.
11.32 (ft³)
